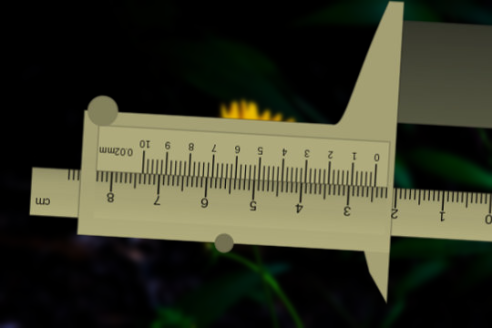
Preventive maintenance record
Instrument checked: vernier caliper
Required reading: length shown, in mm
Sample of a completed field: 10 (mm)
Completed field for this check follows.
24.5 (mm)
